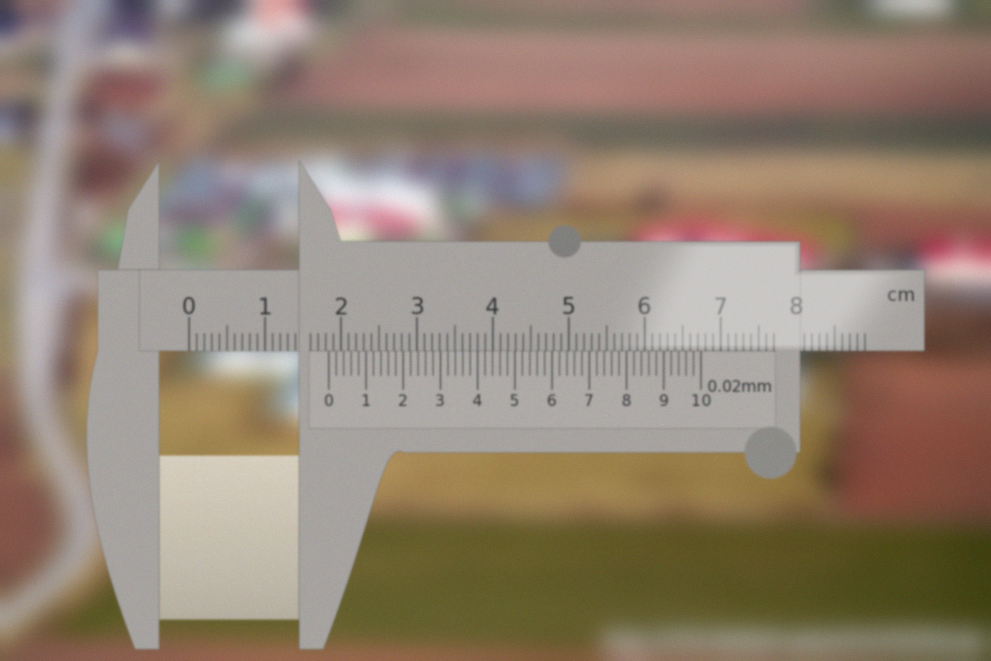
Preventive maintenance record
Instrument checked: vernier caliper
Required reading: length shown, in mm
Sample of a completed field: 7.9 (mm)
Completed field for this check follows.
18.4 (mm)
